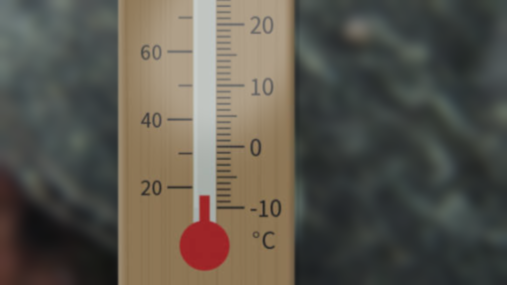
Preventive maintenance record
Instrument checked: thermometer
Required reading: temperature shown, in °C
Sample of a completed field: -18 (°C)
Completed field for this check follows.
-8 (°C)
